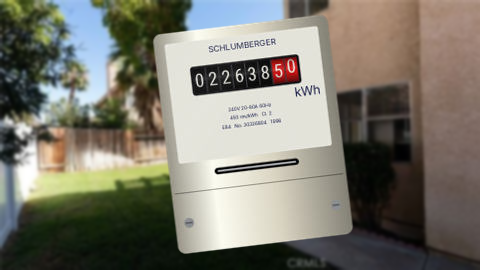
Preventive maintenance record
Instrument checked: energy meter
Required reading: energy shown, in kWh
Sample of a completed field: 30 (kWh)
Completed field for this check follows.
22638.50 (kWh)
